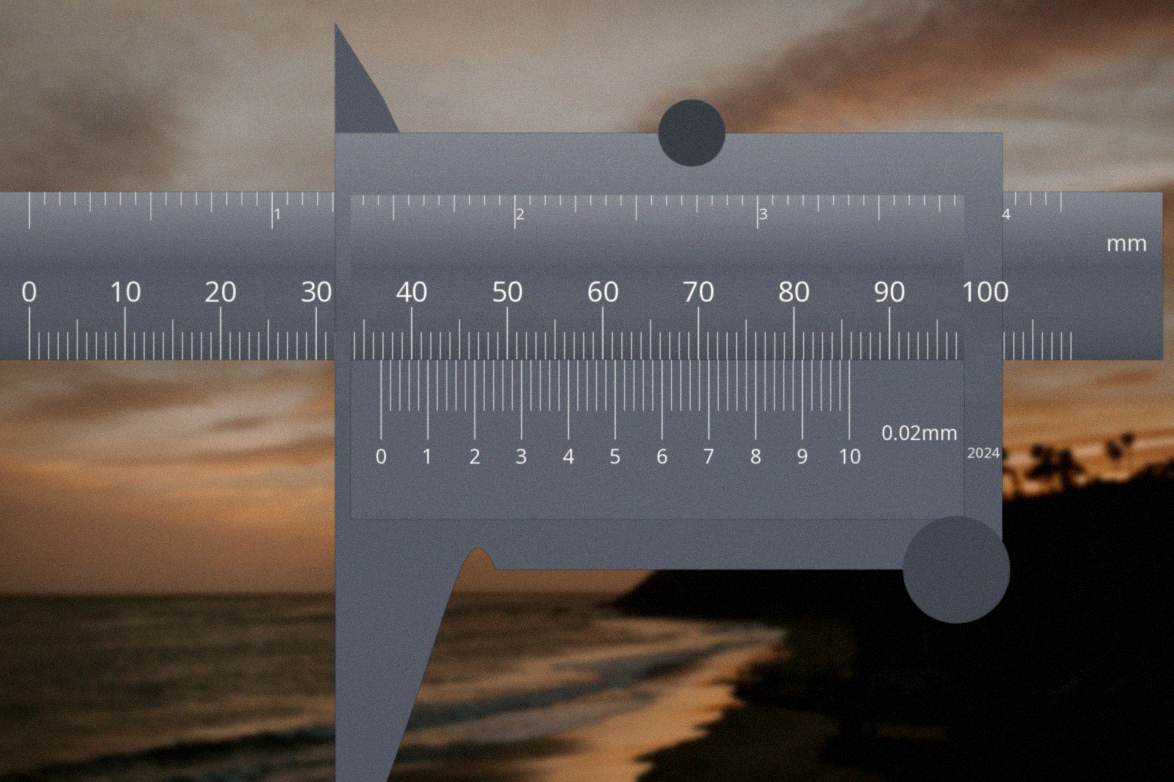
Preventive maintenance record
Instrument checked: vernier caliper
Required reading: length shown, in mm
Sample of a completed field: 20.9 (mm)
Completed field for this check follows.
36.8 (mm)
